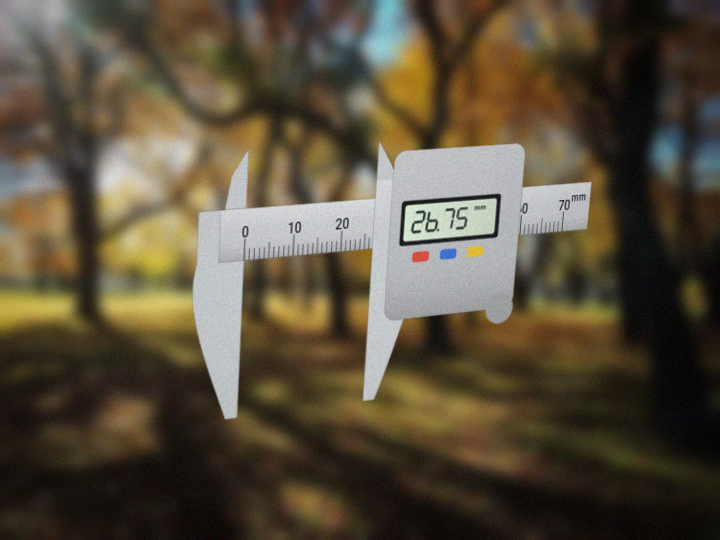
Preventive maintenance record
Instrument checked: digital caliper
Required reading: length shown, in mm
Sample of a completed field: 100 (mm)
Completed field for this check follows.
26.75 (mm)
